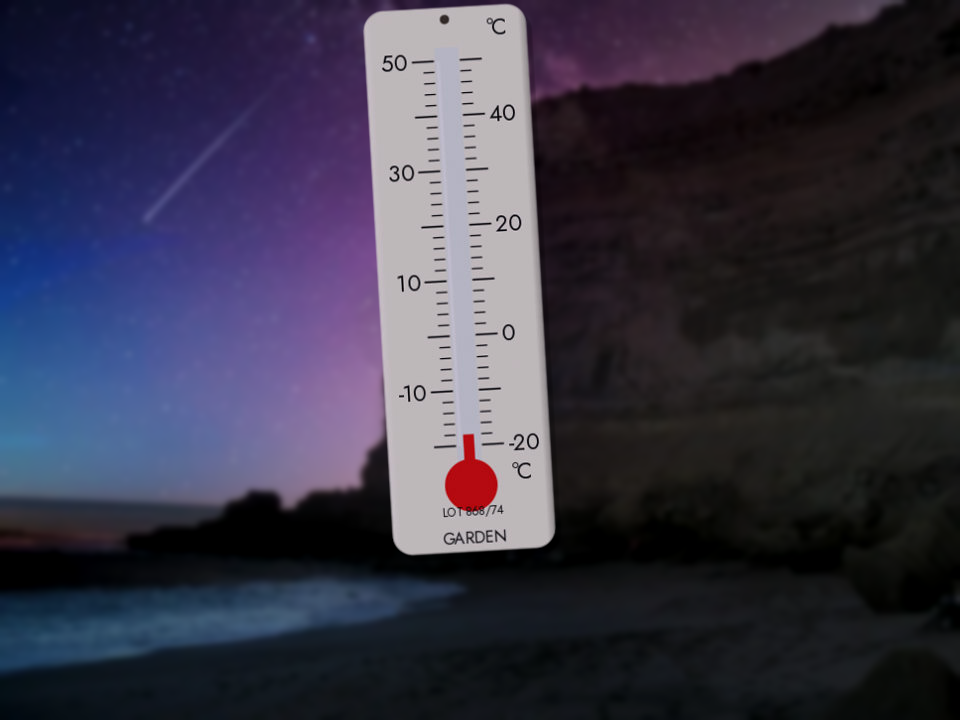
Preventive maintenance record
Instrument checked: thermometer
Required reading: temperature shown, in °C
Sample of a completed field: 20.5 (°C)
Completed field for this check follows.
-18 (°C)
